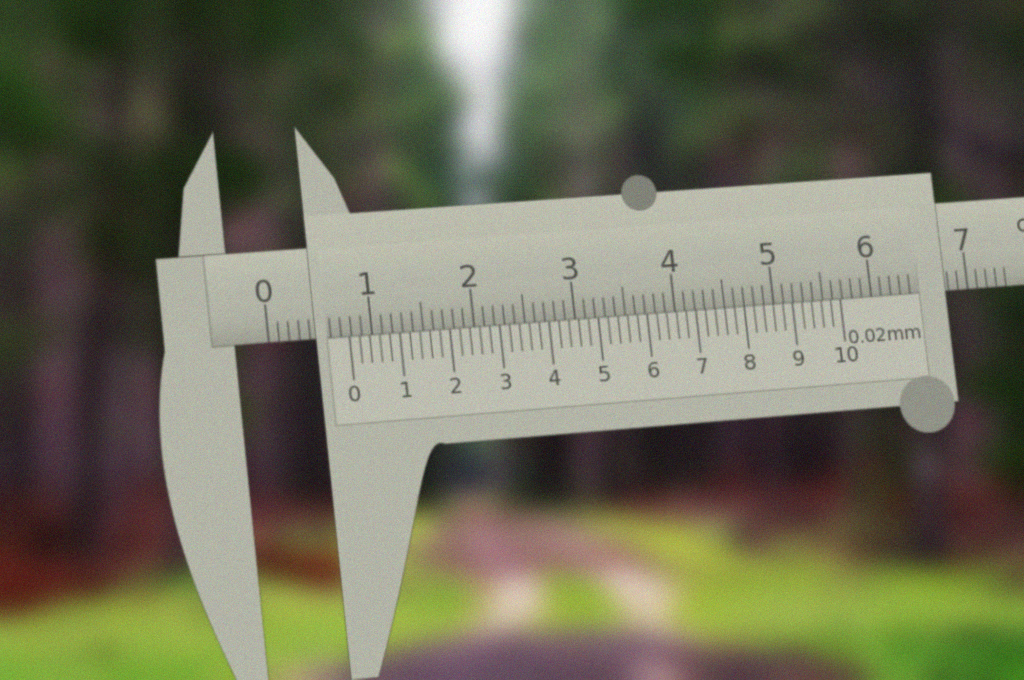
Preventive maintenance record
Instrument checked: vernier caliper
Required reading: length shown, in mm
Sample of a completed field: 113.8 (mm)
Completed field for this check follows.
7.8 (mm)
